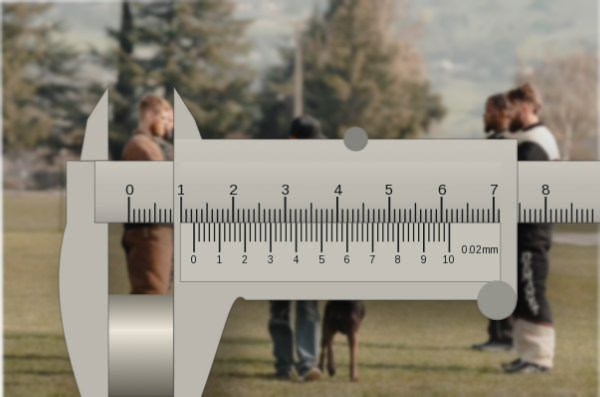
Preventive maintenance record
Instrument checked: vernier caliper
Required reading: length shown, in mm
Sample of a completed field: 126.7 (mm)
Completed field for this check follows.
12.5 (mm)
